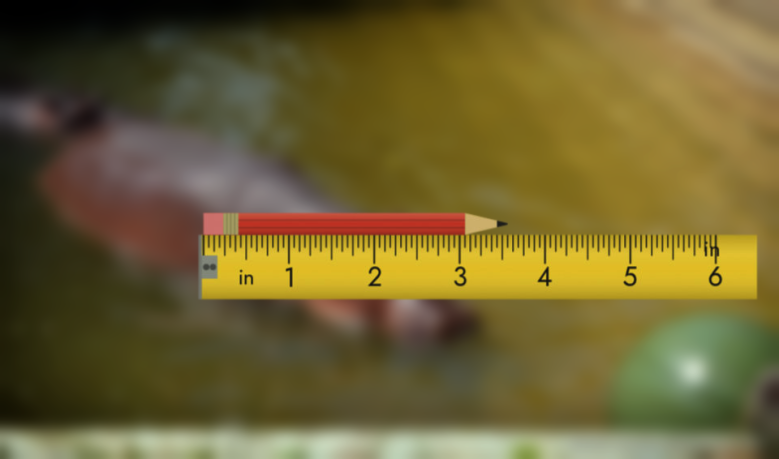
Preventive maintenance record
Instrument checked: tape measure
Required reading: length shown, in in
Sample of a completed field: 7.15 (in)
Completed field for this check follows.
3.5625 (in)
